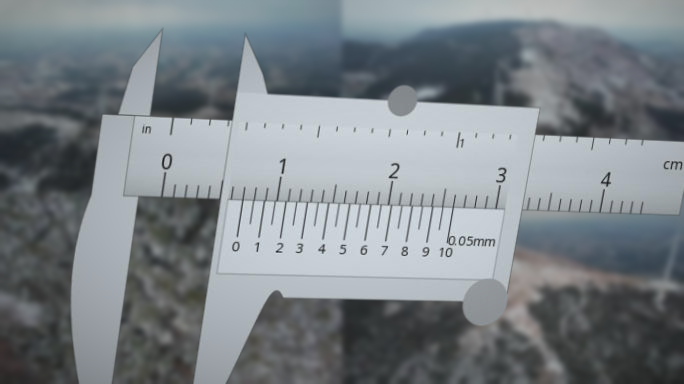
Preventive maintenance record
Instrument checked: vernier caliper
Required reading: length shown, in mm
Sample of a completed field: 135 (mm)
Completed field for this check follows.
7.0 (mm)
